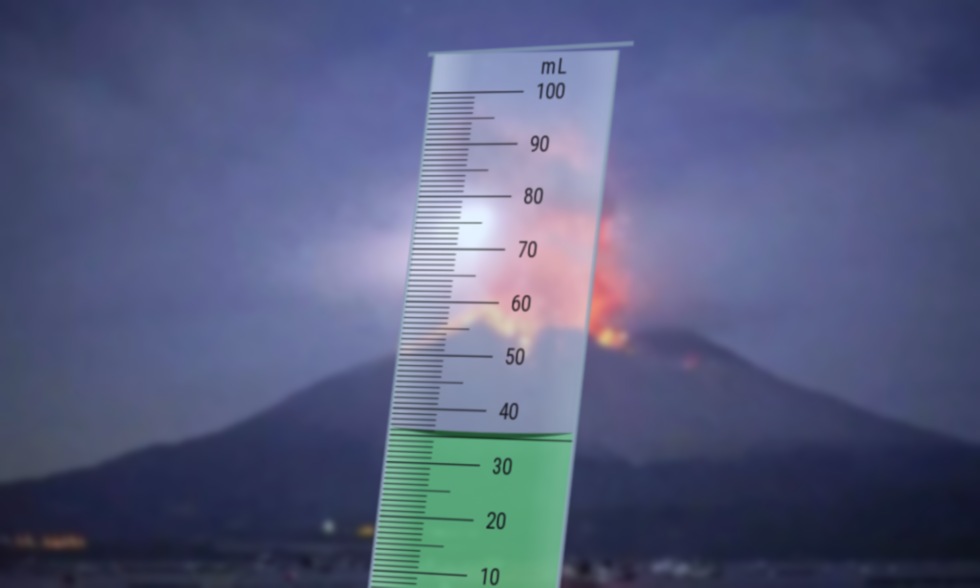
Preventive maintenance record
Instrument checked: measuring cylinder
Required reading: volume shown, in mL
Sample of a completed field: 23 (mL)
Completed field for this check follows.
35 (mL)
